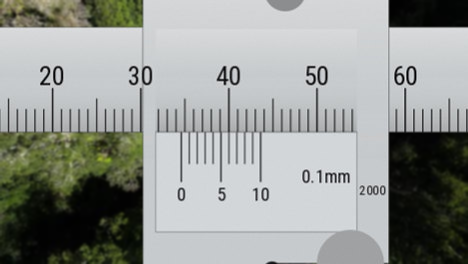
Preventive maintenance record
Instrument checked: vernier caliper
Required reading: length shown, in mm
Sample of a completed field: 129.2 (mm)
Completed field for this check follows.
34.6 (mm)
